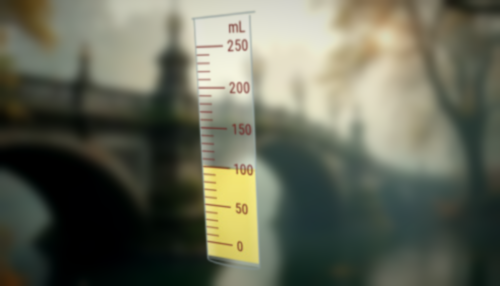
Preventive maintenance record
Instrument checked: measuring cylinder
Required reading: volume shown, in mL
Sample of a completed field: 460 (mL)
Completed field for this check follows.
100 (mL)
